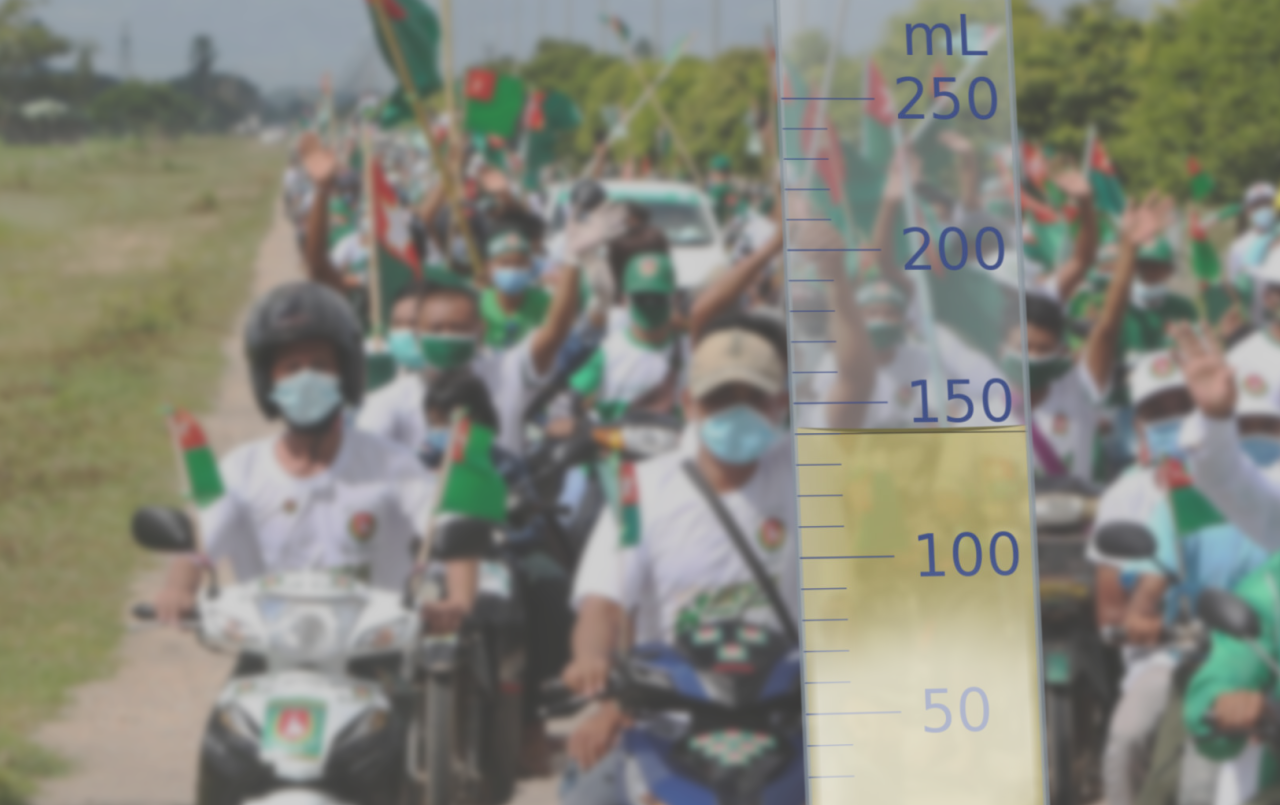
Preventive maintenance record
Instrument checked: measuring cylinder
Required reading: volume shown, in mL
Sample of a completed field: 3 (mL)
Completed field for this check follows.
140 (mL)
